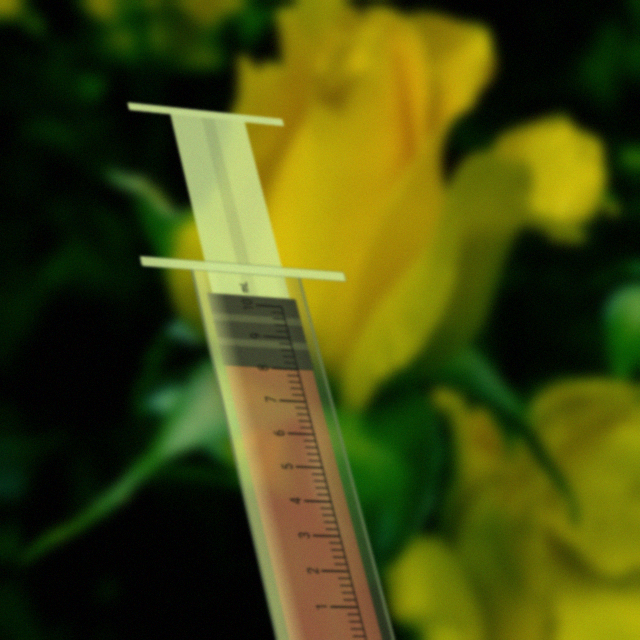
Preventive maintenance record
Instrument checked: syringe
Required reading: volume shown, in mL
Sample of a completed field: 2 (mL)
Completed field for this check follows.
8 (mL)
